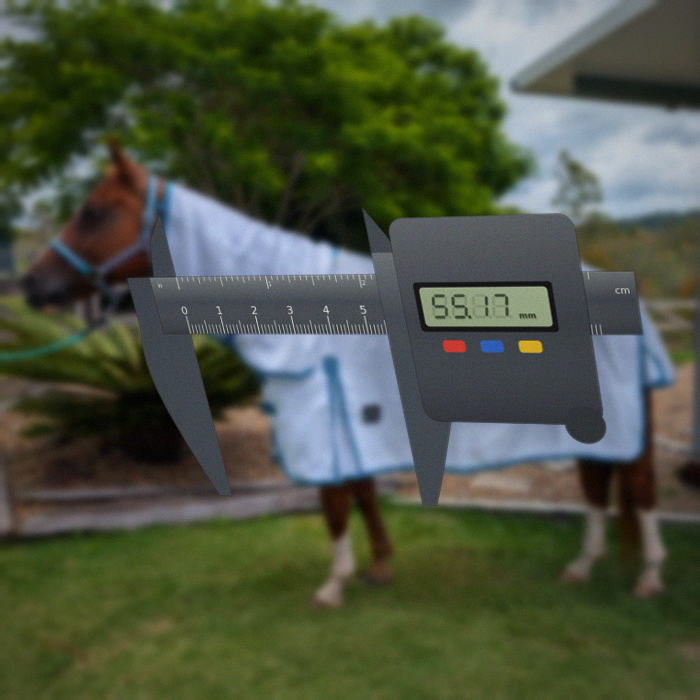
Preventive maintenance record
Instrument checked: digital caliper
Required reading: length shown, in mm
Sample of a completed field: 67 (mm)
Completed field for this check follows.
55.17 (mm)
